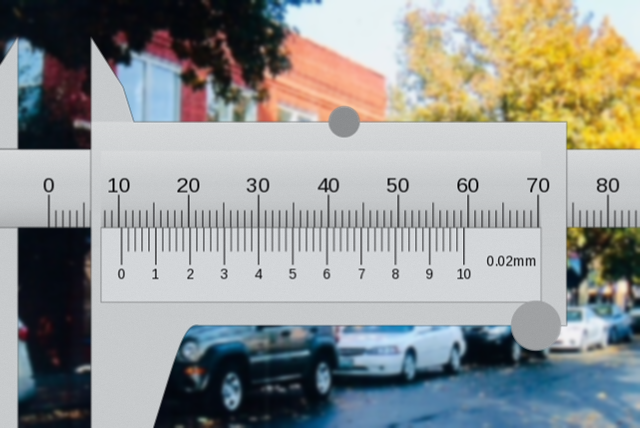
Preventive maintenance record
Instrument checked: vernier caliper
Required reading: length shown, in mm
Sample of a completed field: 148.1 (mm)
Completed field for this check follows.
10.4 (mm)
